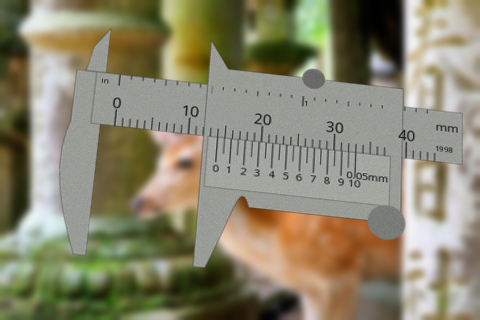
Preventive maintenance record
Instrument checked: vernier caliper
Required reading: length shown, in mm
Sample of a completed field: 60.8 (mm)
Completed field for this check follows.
14.0 (mm)
